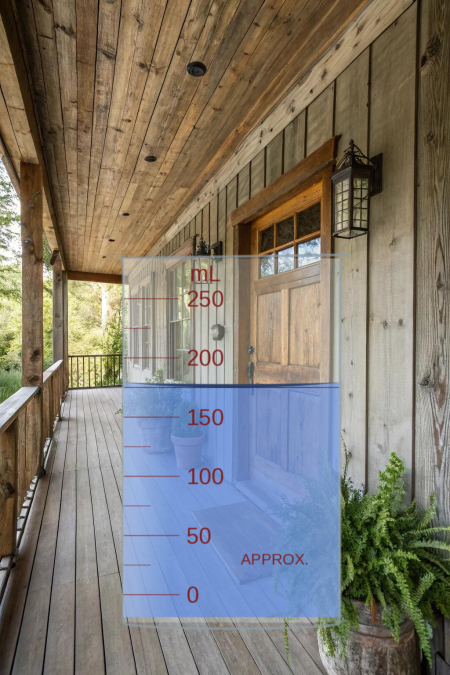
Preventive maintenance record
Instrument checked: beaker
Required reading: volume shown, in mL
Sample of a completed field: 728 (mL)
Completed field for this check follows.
175 (mL)
